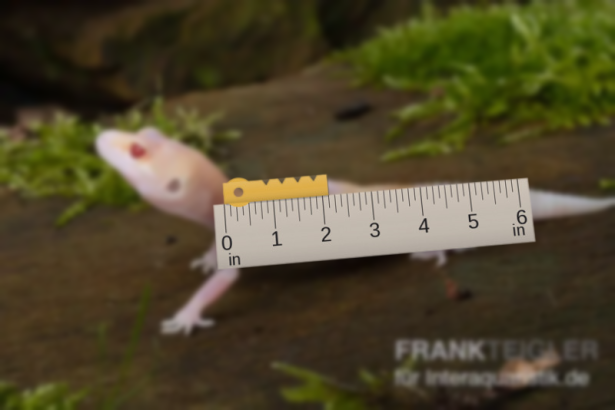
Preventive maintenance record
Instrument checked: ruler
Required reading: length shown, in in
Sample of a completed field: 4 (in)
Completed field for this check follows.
2.125 (in)
